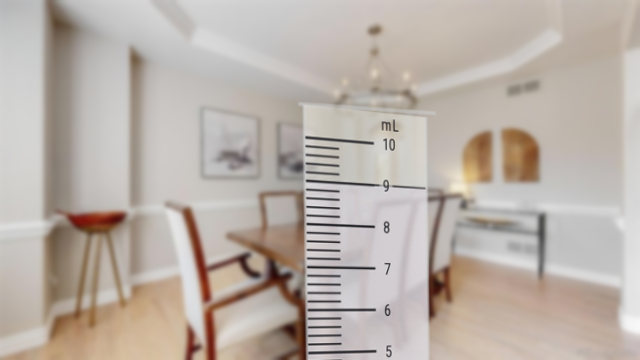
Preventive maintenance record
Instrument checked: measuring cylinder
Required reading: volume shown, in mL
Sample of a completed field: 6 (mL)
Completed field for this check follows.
9 (mL)
